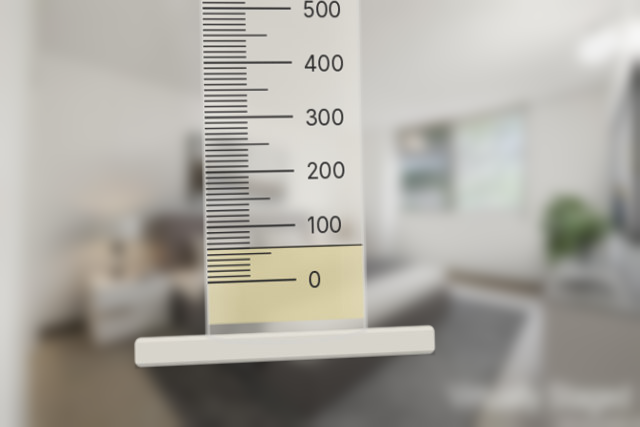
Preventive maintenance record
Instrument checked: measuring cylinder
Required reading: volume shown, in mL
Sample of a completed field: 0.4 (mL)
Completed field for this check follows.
60 (mL)
